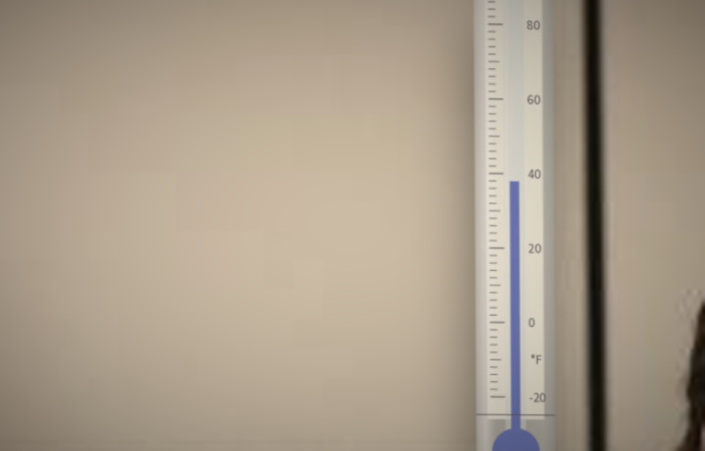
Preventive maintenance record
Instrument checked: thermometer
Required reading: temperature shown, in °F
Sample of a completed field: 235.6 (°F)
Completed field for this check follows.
38 (°F)
